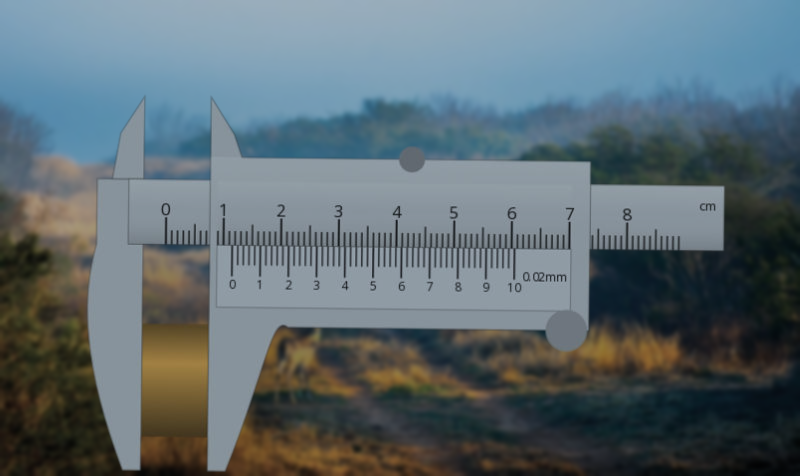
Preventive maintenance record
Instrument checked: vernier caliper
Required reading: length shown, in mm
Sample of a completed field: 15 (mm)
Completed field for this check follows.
11.5 (mm)
